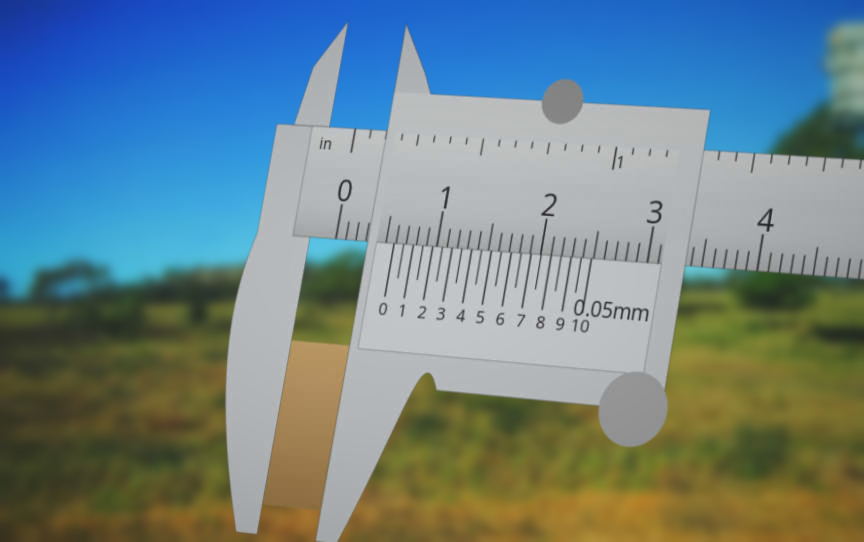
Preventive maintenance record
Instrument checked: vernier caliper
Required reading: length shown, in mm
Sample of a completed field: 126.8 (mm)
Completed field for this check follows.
5.8 (mm)
